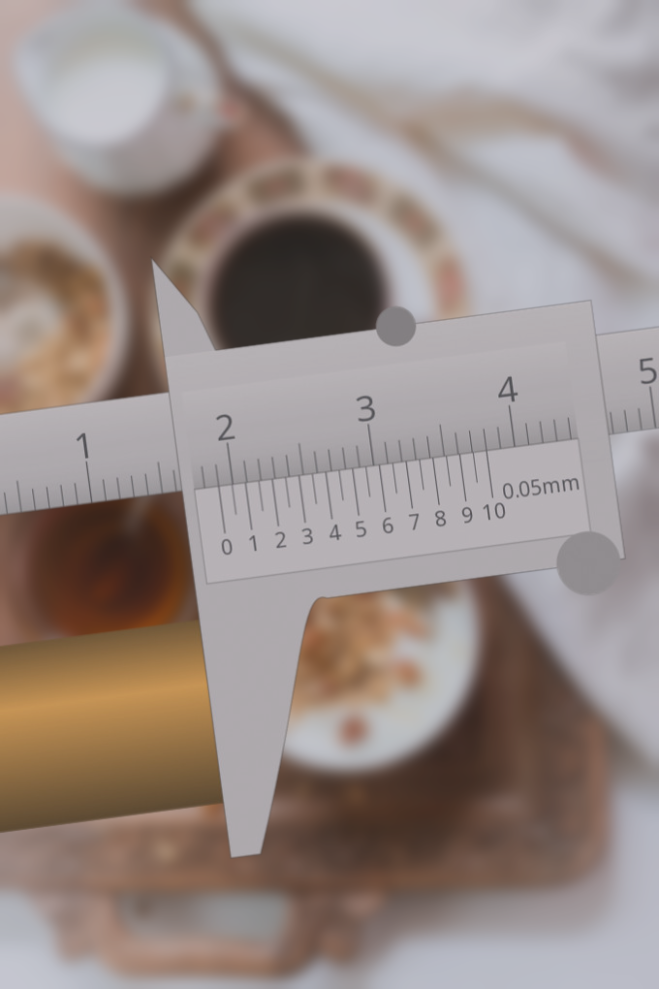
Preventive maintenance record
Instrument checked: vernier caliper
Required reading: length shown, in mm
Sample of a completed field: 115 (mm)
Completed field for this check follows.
19.0 (mm)
